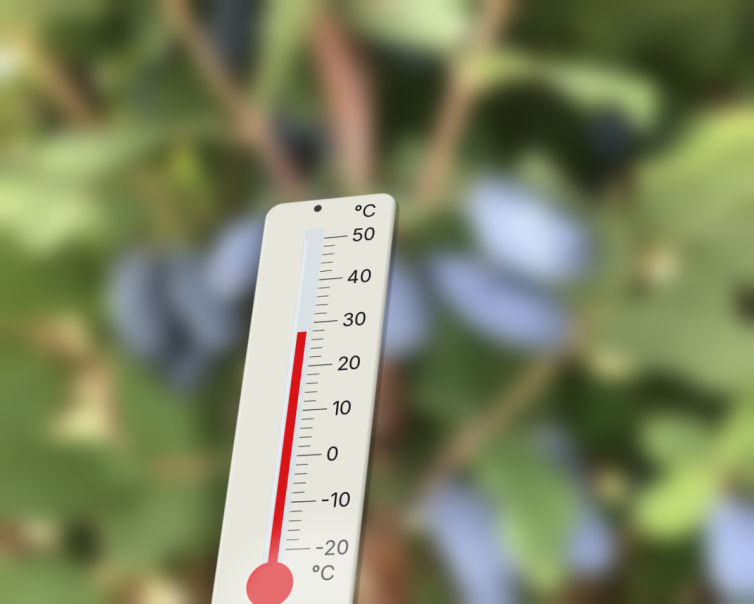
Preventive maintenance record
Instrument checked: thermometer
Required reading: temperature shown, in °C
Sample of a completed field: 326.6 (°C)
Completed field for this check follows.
28 (°C)
